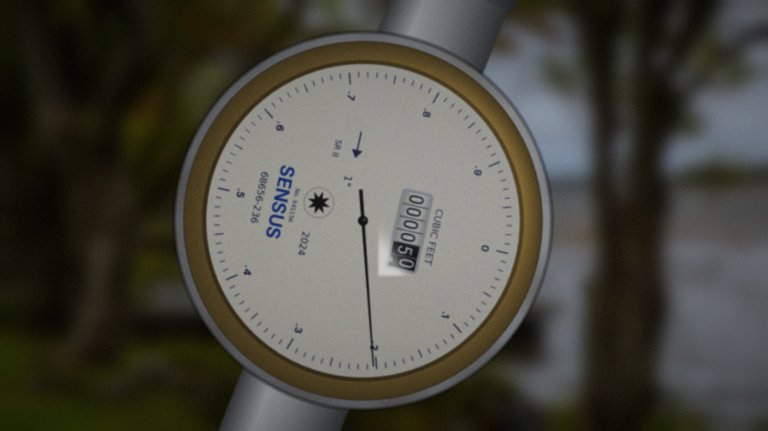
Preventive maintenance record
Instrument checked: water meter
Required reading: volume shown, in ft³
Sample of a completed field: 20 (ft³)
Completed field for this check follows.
50.20 (ft³)
